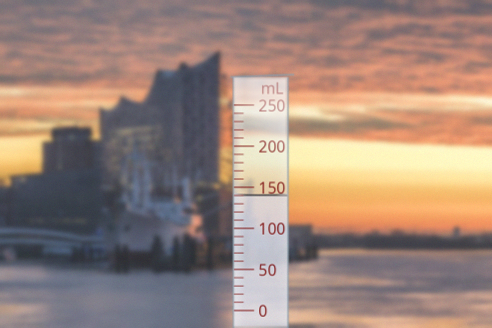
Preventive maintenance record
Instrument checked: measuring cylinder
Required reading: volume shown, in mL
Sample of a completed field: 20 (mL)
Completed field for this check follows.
140 (mL)
